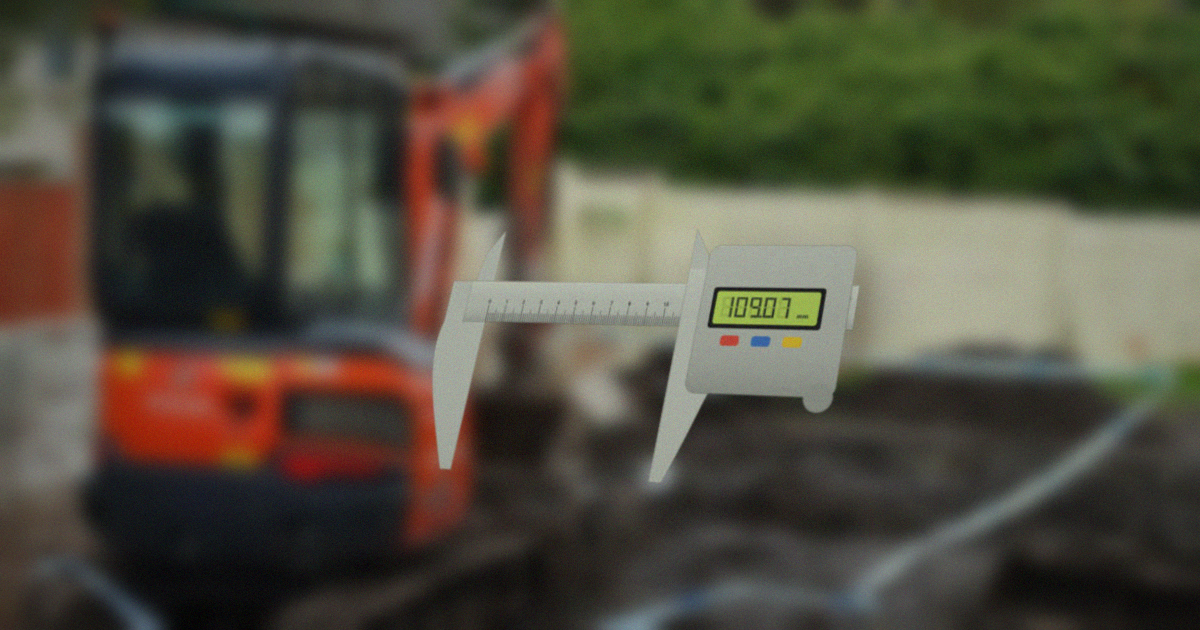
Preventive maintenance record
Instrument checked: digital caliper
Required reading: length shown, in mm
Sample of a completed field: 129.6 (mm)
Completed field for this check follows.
109.07 (mm)
